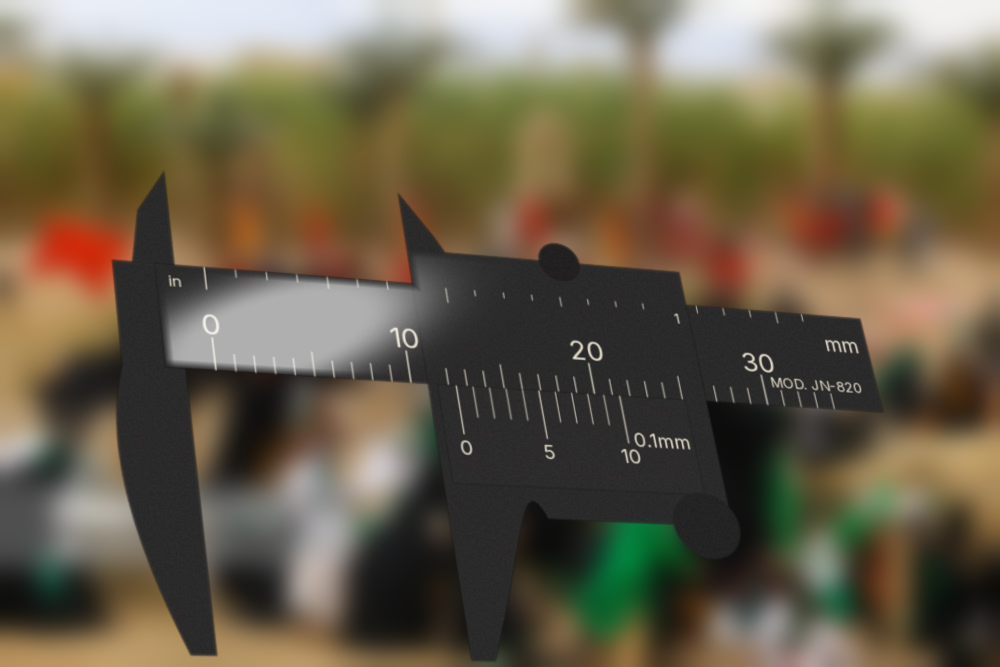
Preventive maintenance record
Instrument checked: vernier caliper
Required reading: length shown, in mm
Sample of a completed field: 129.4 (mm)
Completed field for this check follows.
12.4 (mm)
